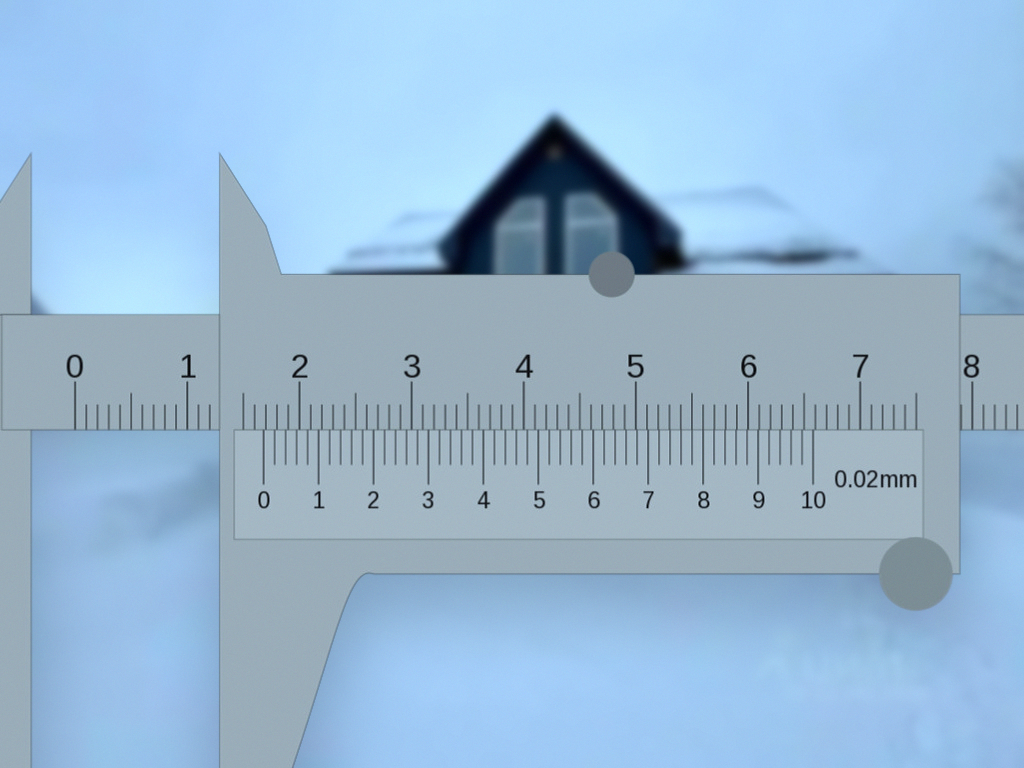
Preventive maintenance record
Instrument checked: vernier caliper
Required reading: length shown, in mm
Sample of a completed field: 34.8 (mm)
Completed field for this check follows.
16.8 (mm)
